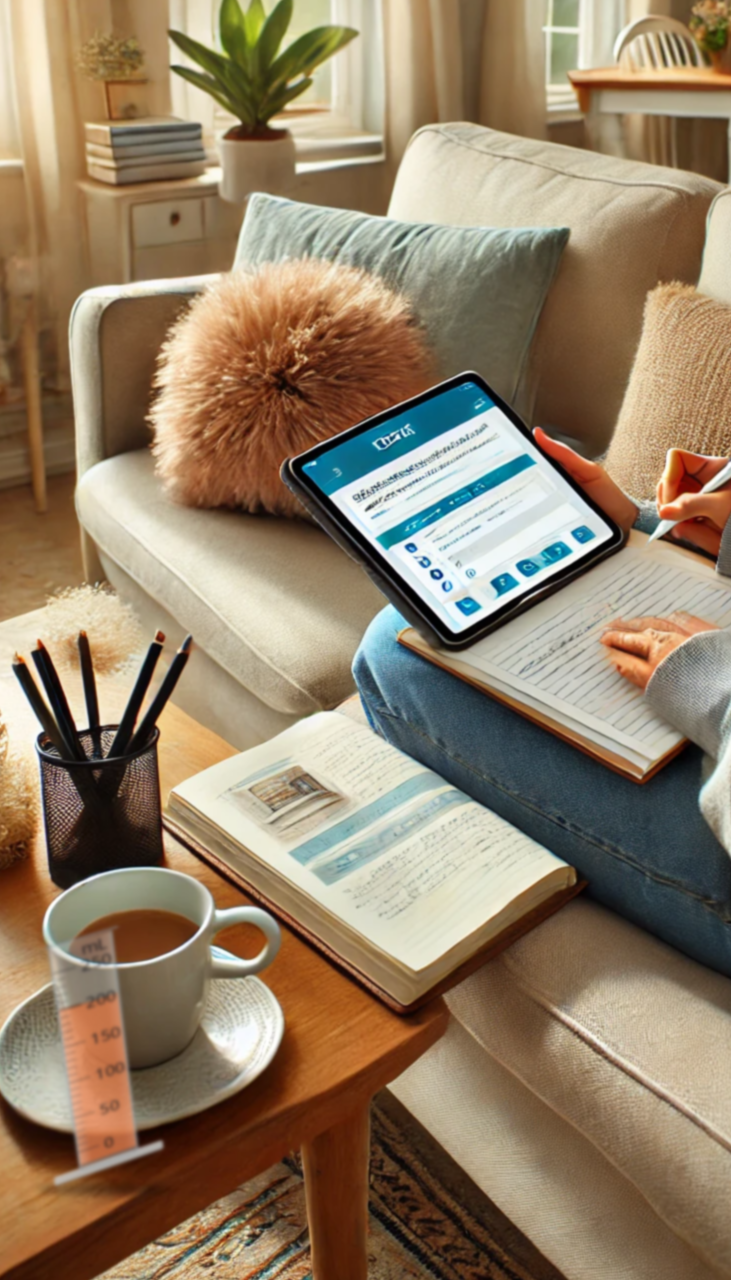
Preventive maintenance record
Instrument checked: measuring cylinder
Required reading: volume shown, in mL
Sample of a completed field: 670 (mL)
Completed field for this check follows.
200 (mL)
